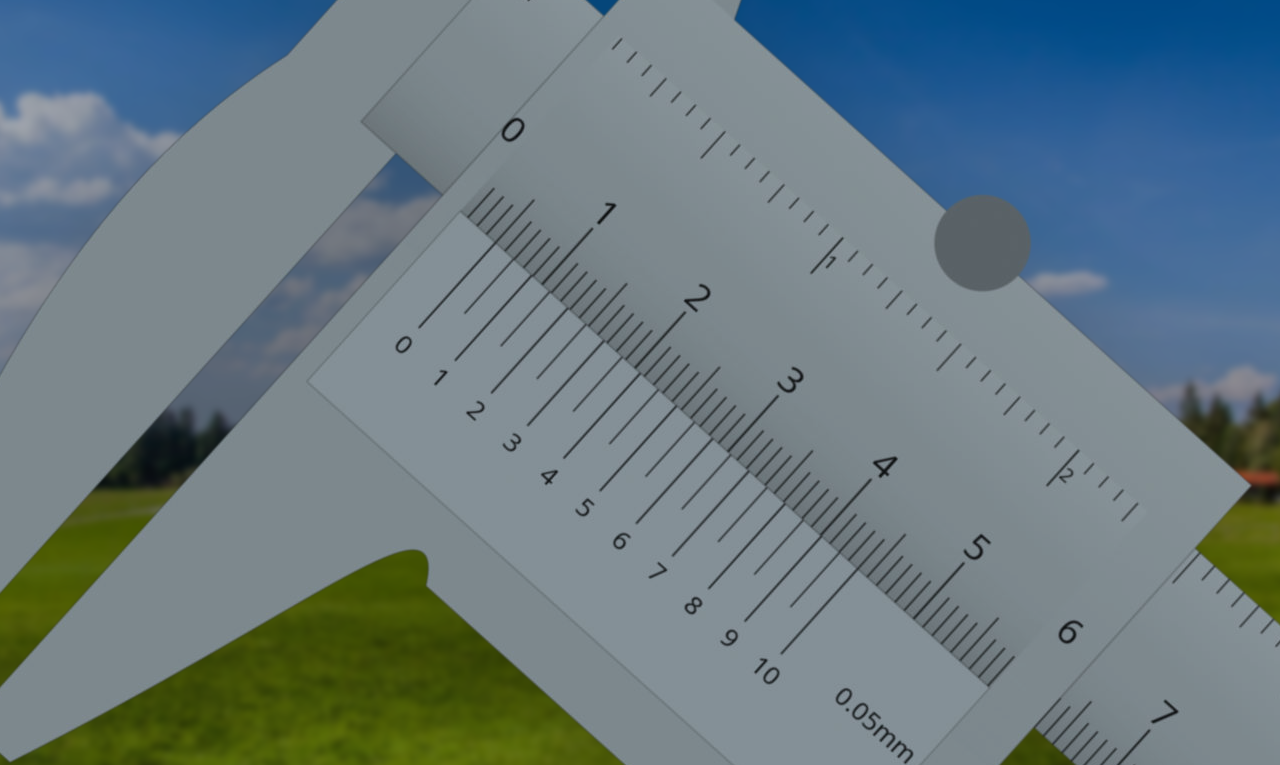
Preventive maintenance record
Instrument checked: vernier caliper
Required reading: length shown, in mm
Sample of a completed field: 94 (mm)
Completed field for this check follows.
5.0 (mm)
